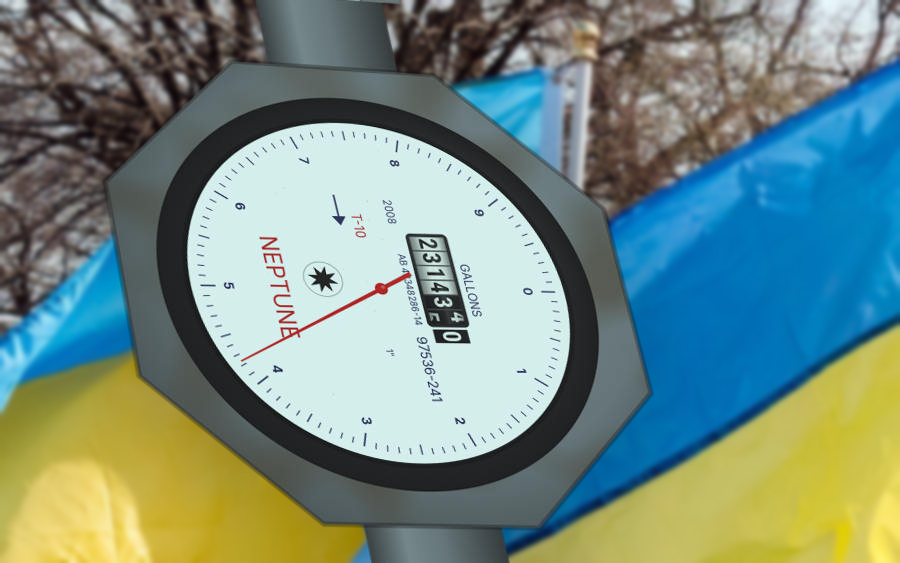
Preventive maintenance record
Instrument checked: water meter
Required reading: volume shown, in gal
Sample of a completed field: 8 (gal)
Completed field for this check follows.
2314344.2 (gal)
